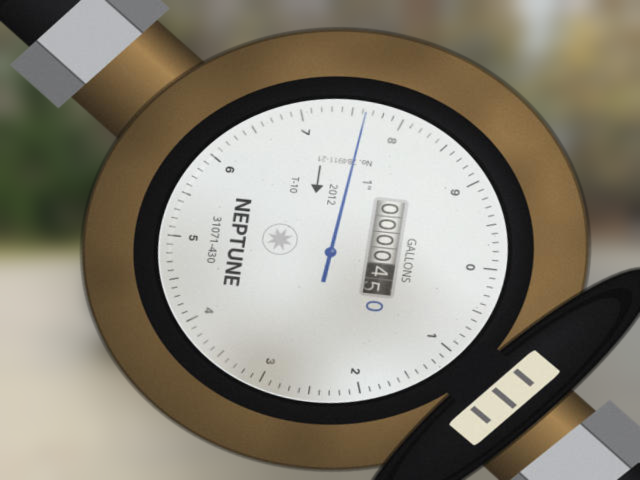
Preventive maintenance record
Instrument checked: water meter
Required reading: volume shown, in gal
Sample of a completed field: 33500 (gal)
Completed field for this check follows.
447.6 (gal)
